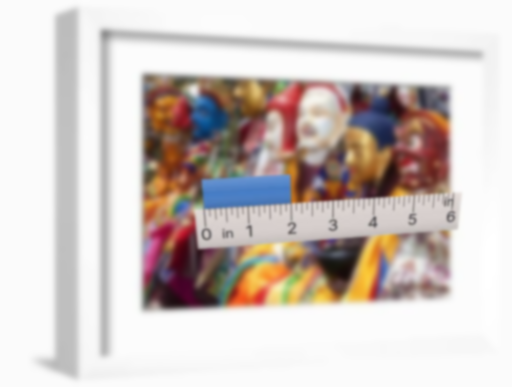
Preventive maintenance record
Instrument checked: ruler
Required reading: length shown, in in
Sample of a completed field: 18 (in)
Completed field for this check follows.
2 (in)
